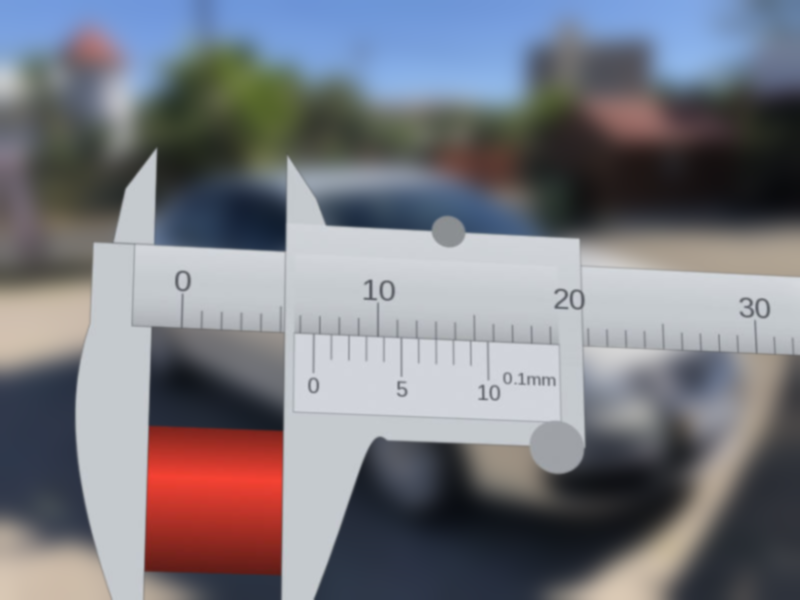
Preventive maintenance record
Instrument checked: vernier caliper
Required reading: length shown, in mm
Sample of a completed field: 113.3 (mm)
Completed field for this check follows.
6.7 (mm)
